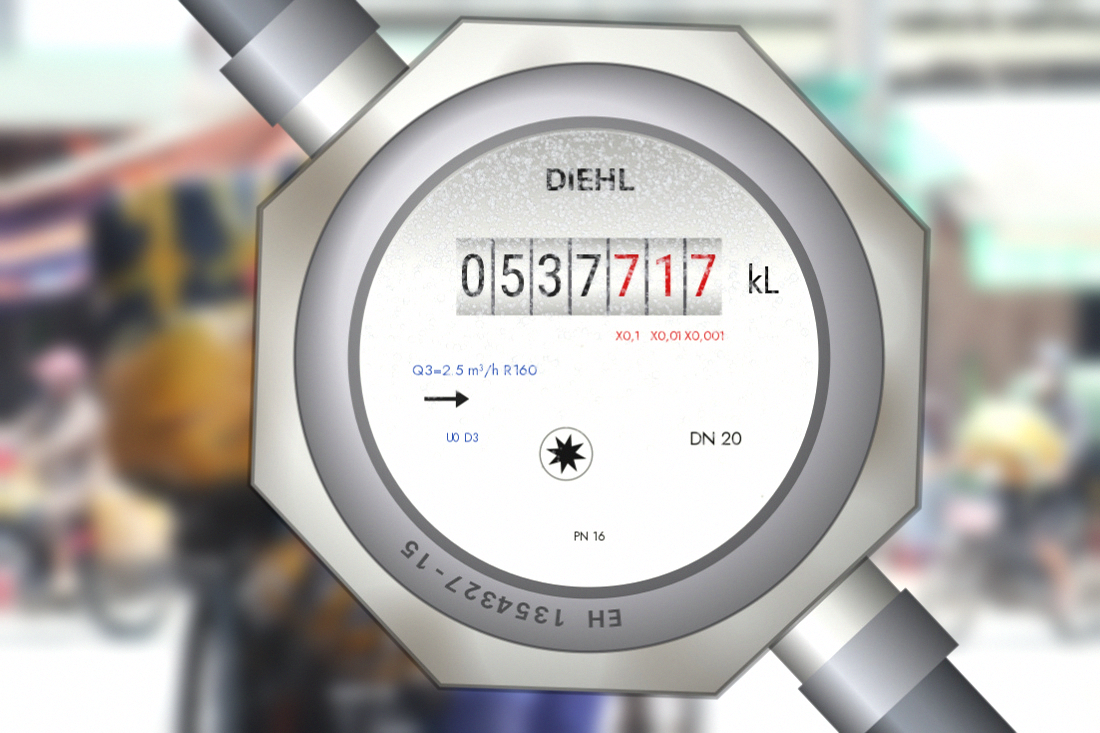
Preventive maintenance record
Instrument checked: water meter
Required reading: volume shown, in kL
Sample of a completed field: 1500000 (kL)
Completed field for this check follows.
537.717 (kL)
